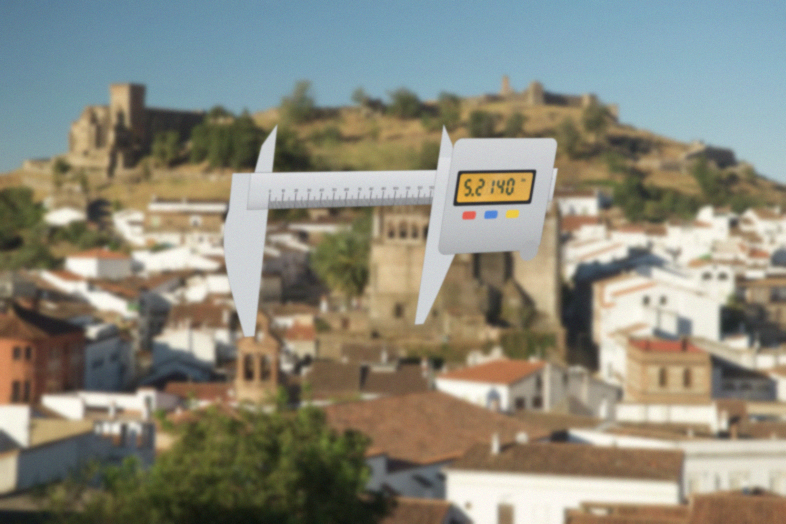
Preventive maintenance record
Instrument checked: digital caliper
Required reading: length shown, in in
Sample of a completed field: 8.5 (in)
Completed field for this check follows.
5.2140 (in)
